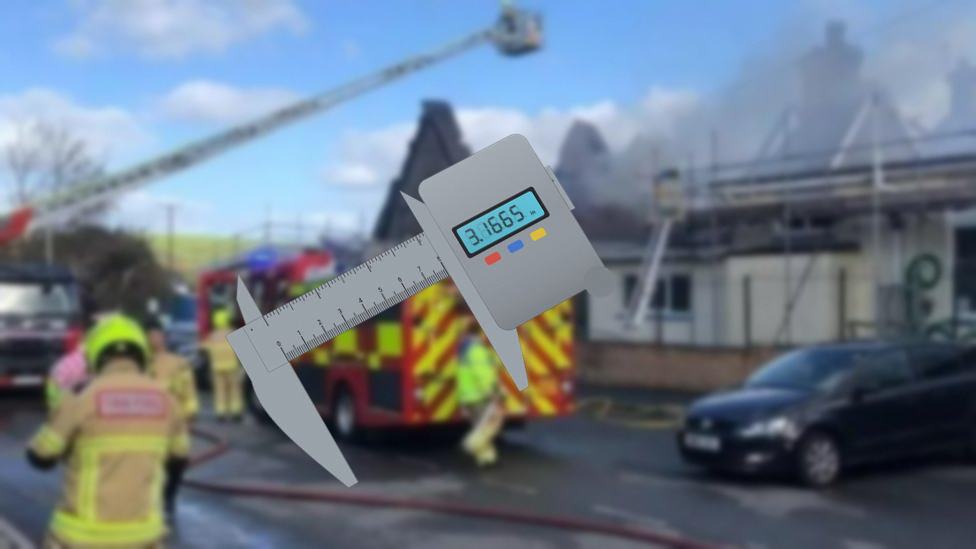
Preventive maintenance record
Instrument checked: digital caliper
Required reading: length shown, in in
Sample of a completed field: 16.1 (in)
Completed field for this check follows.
3.1665 (in)
